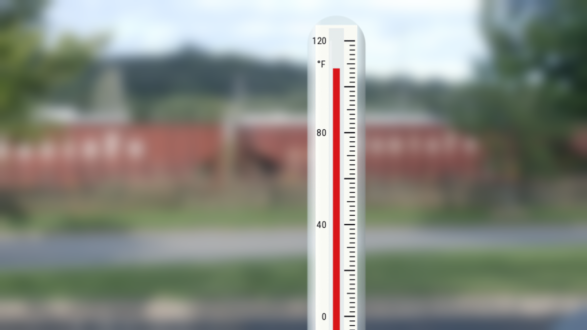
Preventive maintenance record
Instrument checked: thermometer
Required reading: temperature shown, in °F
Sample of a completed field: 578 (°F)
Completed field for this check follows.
108 (°F)
